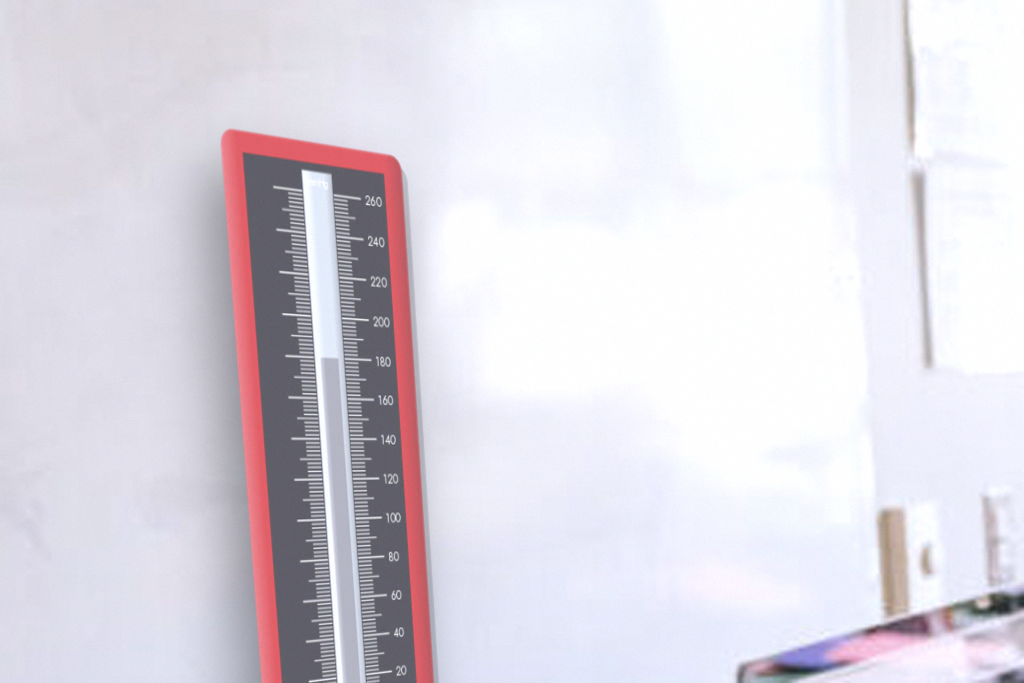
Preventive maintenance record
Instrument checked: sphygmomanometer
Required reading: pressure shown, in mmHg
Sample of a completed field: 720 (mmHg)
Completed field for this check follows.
180 (mmHg)
